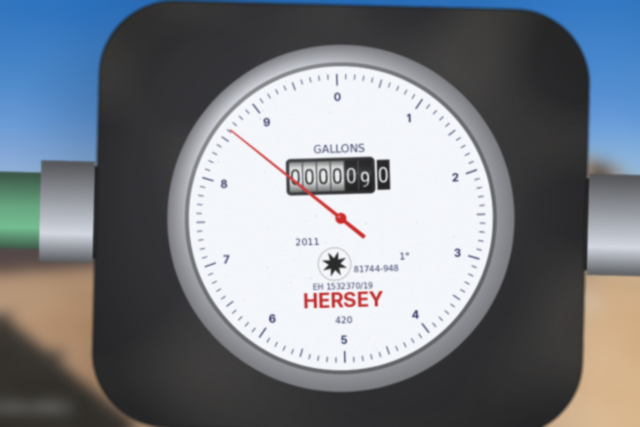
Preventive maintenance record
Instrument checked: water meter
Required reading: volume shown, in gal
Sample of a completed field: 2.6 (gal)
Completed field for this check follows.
88.6 (gal)
